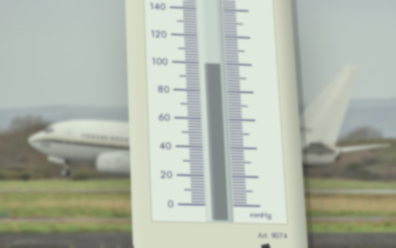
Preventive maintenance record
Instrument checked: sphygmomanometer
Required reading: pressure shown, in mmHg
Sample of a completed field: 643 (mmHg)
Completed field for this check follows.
100 (mmHg)
